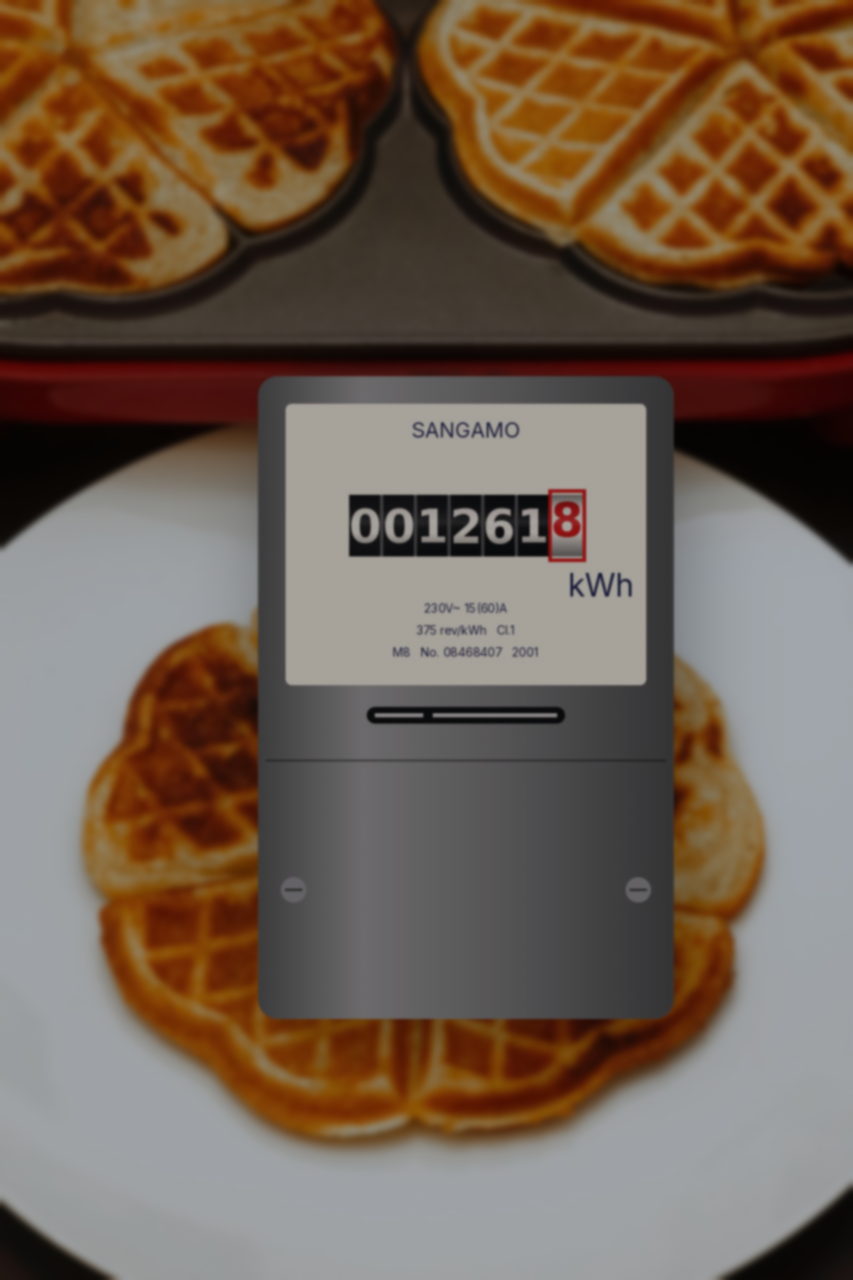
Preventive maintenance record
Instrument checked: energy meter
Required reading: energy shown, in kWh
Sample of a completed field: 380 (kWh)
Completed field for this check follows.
1261.8 (kWh)
